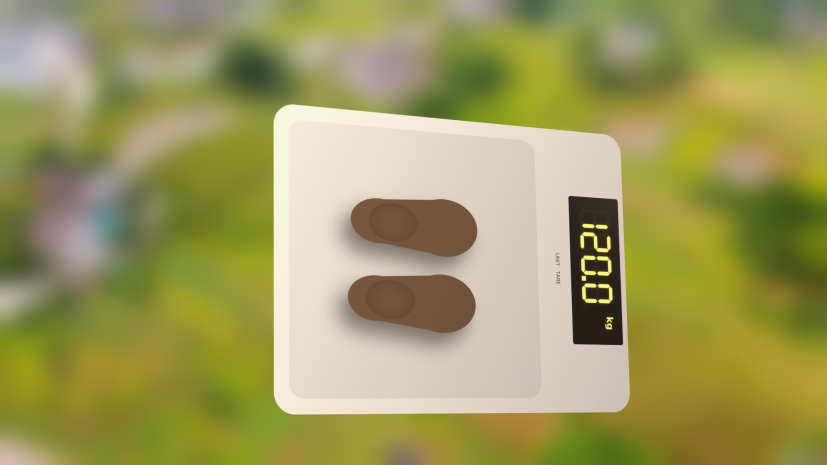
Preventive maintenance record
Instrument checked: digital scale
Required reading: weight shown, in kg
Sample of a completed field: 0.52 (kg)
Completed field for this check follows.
120.0 (kg)
